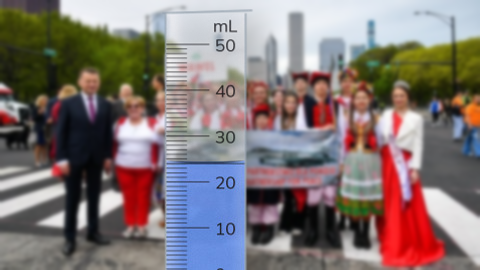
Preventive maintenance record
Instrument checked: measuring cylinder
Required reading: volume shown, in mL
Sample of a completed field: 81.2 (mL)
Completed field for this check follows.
24 (mL)
